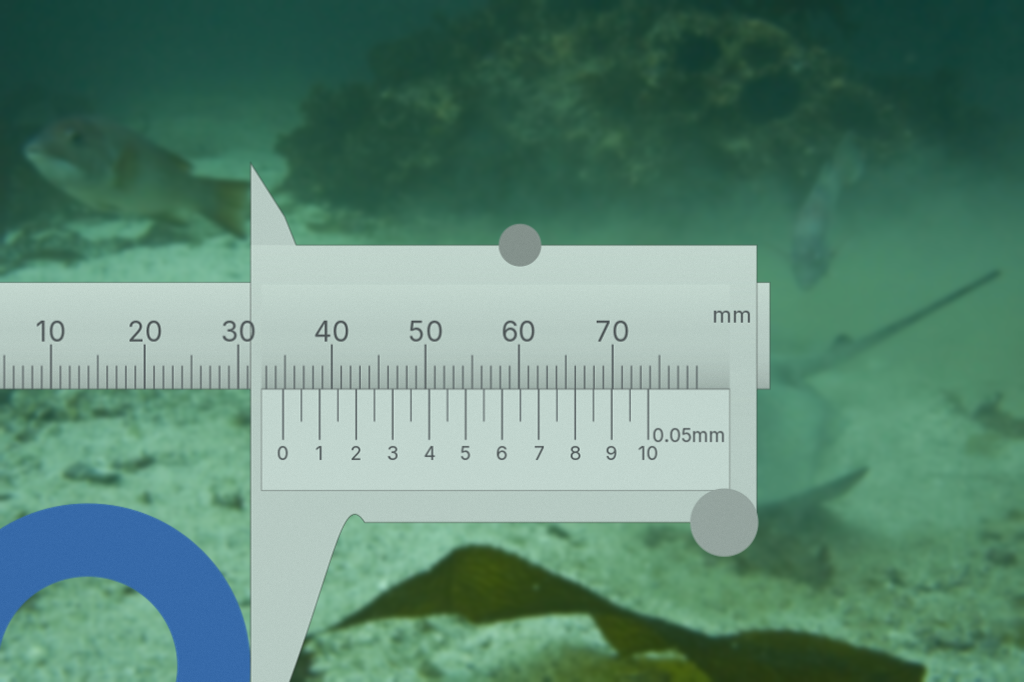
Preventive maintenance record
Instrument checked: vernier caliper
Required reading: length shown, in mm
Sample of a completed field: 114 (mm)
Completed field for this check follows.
34.8 (mm)
